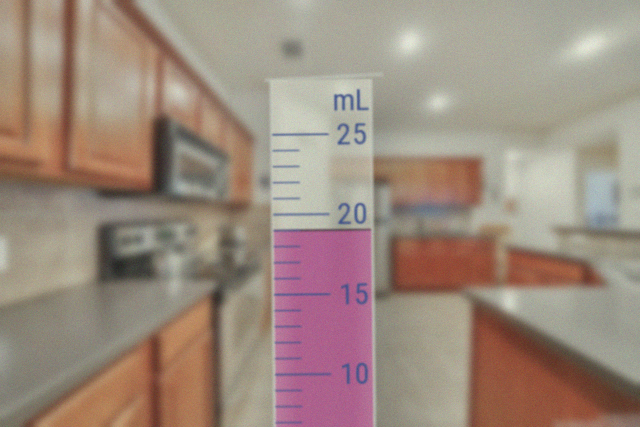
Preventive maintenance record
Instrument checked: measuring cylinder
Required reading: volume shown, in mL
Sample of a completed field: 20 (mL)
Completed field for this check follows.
19 (mL)
